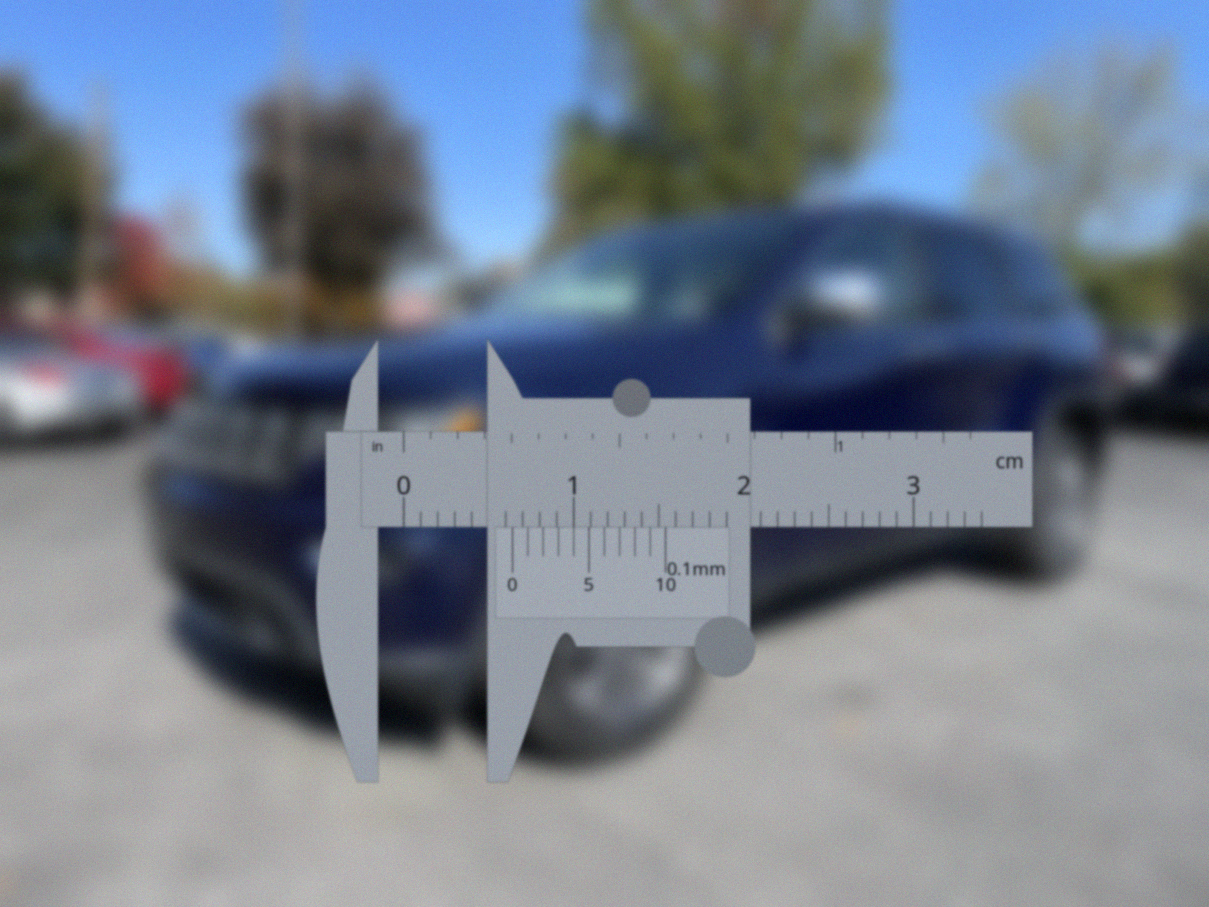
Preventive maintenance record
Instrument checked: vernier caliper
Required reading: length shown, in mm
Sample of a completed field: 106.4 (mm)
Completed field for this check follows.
6.4 (mm)
